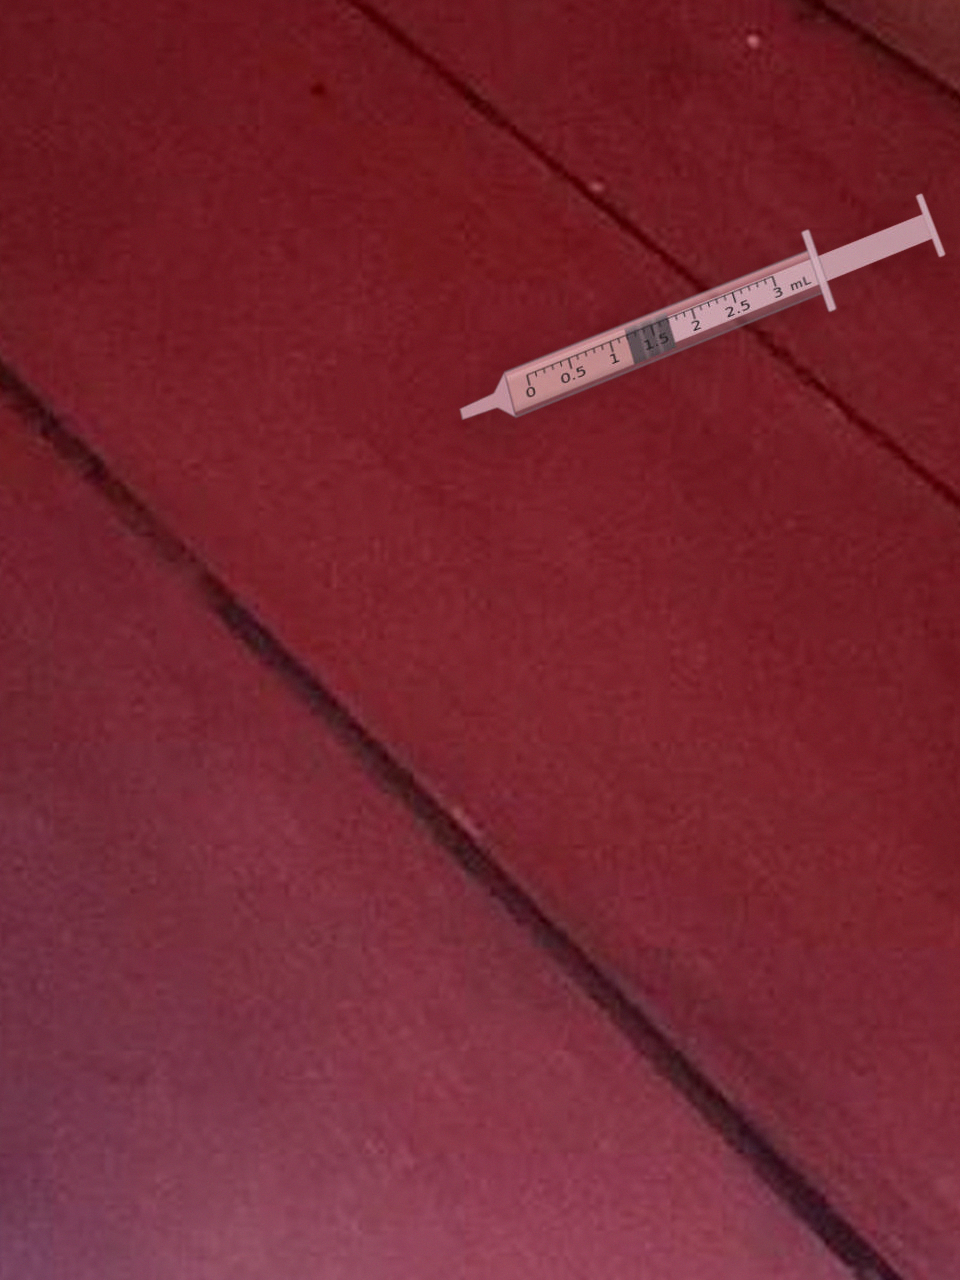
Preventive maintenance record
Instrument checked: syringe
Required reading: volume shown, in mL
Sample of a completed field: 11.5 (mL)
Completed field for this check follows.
1.2 (mL)
